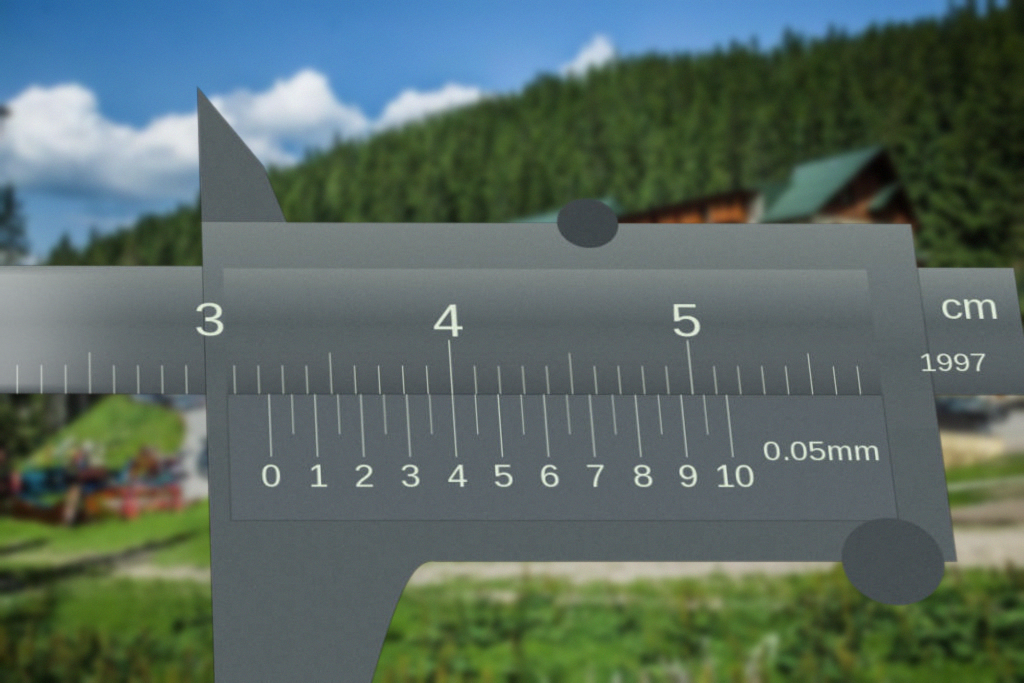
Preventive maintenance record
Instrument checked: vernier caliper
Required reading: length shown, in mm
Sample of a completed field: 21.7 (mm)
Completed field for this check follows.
32.4 (mm)
